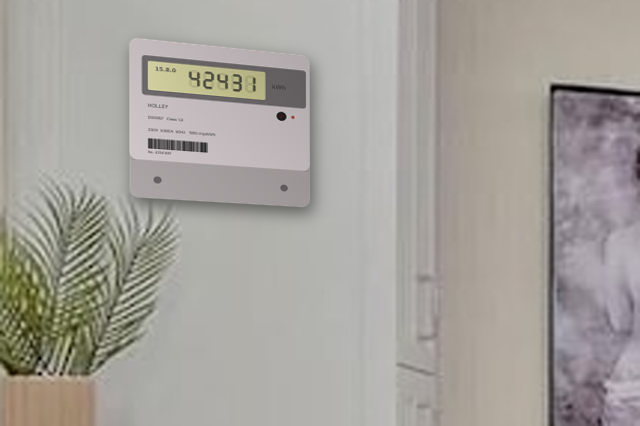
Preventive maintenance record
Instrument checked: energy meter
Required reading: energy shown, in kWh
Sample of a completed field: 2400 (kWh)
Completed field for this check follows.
42431 (kWh)
